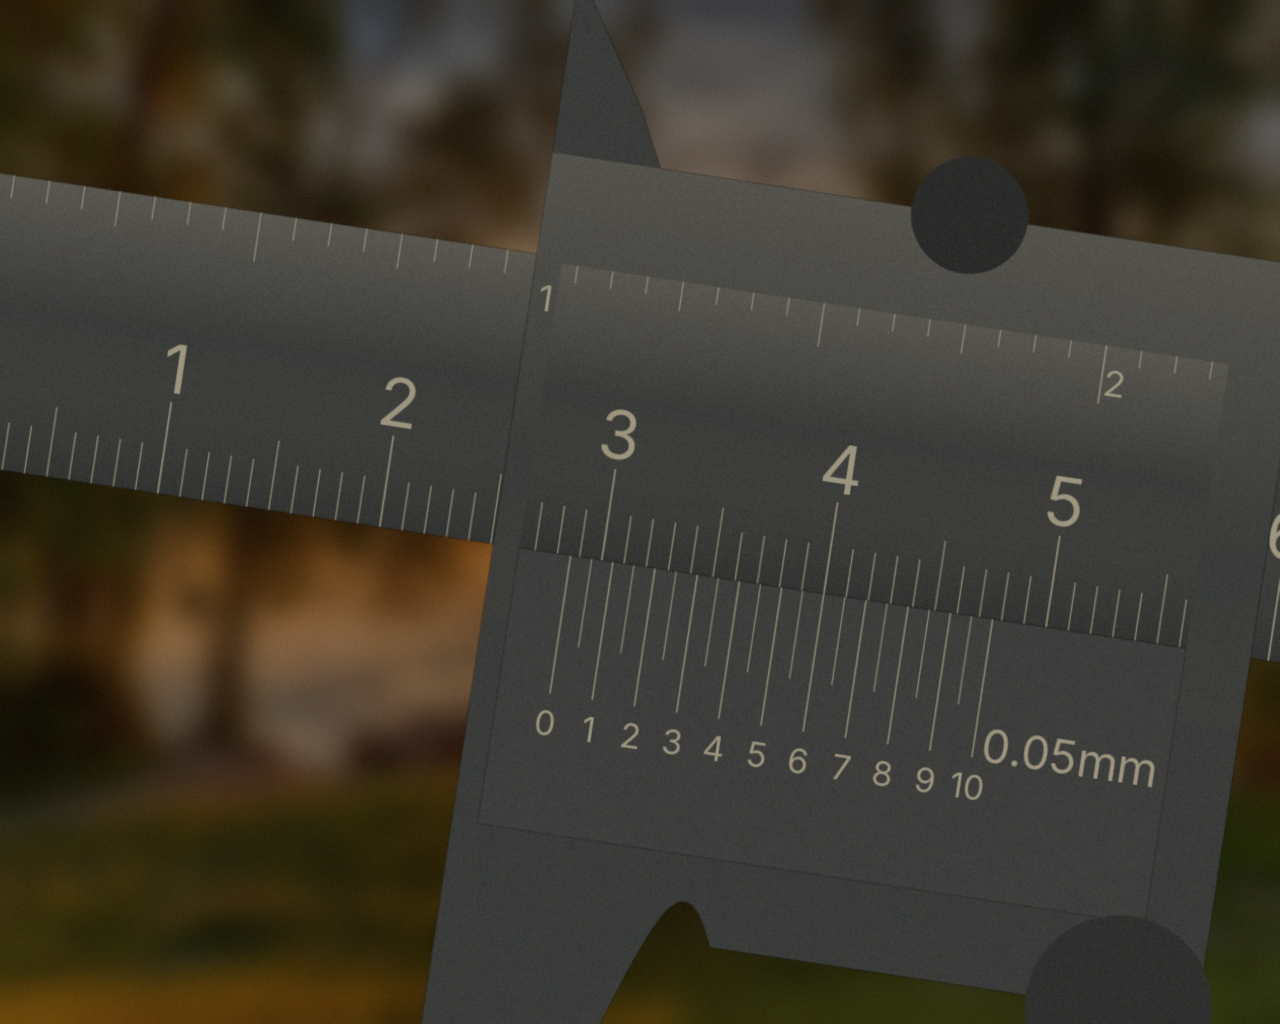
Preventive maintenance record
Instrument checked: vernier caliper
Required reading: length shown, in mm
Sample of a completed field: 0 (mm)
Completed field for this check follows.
28.6 (mm)
